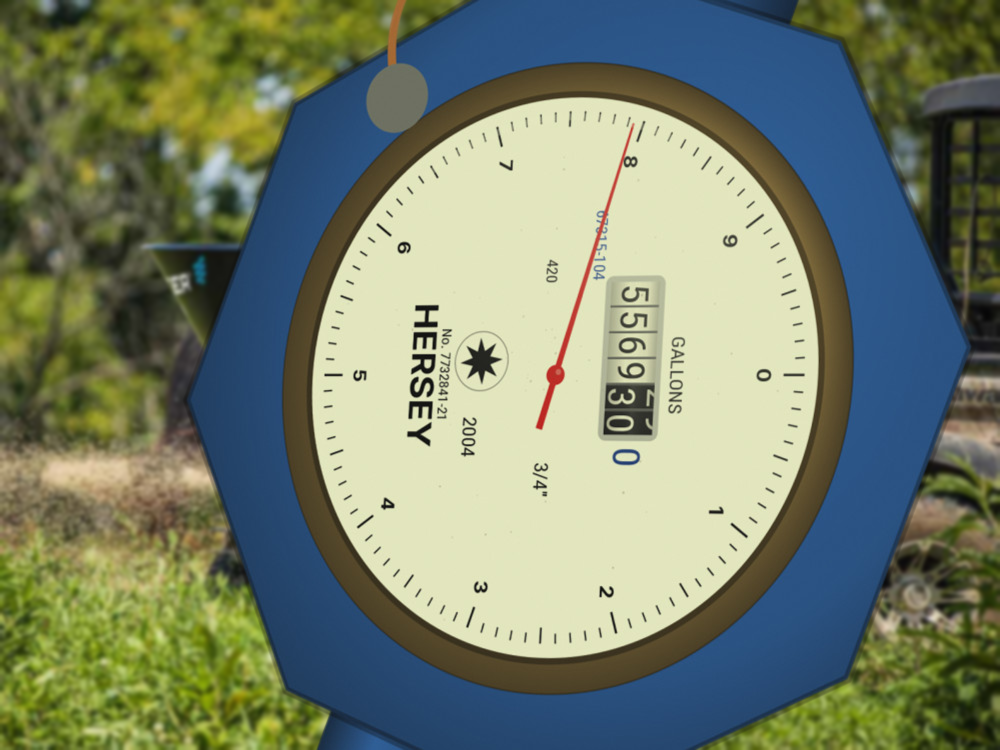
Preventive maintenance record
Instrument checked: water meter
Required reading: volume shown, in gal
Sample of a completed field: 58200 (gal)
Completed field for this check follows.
5569297.9 (gal)
